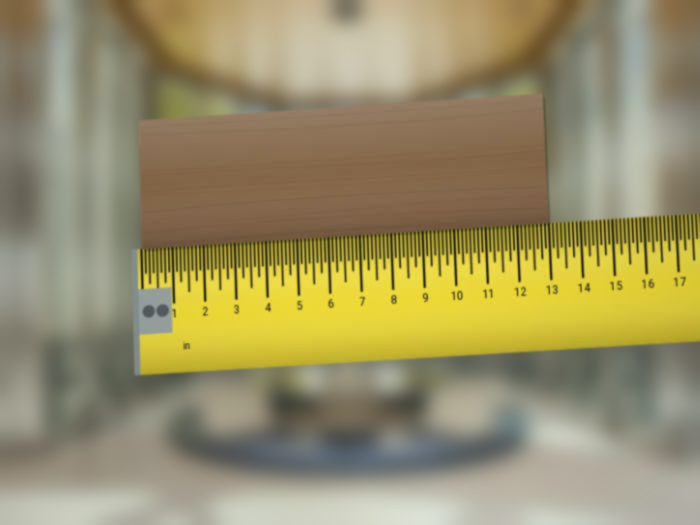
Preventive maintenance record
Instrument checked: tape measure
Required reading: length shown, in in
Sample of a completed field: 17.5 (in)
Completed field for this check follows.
13 (in)
